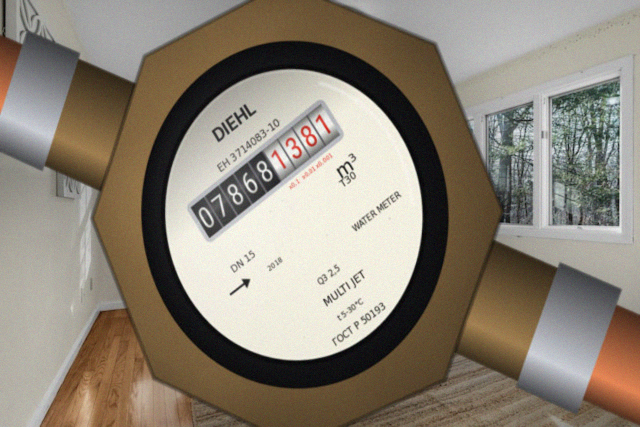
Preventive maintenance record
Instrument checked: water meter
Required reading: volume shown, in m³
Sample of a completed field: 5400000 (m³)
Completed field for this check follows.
7868.1381 (m³)
